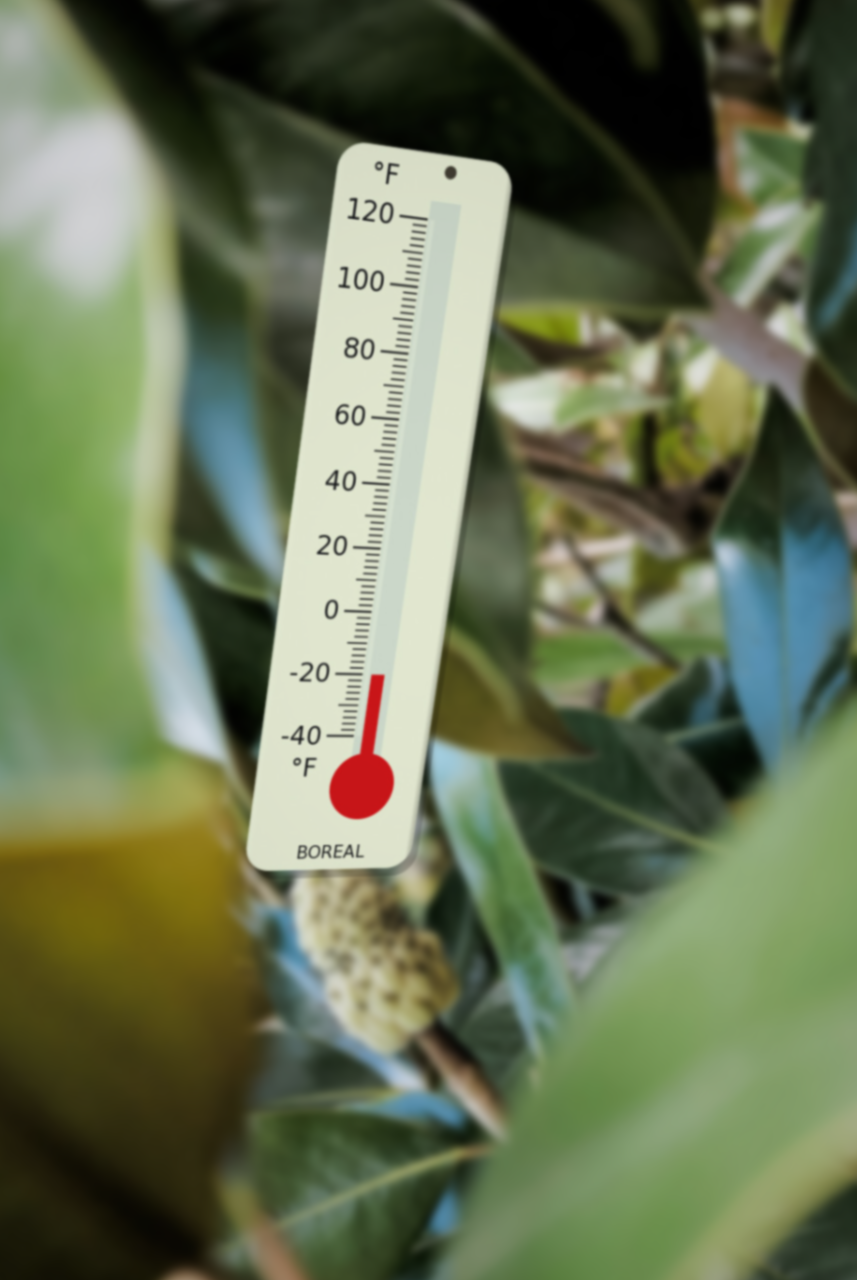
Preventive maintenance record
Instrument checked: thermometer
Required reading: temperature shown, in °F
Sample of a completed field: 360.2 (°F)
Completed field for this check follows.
-20 (°F)
